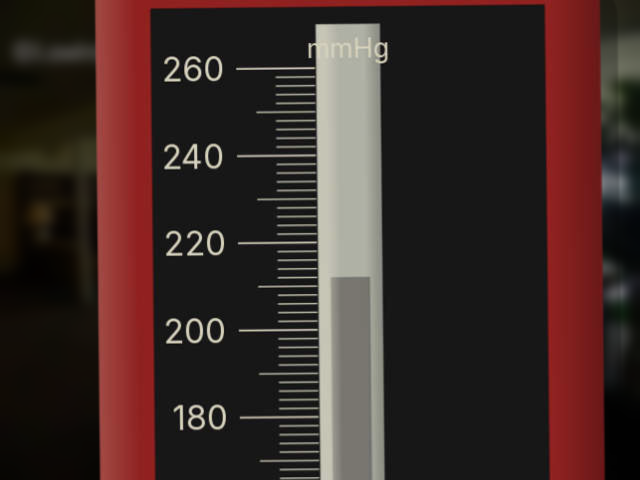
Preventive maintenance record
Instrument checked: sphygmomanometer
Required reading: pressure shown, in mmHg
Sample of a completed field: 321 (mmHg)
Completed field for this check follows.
212 (mmHg)
